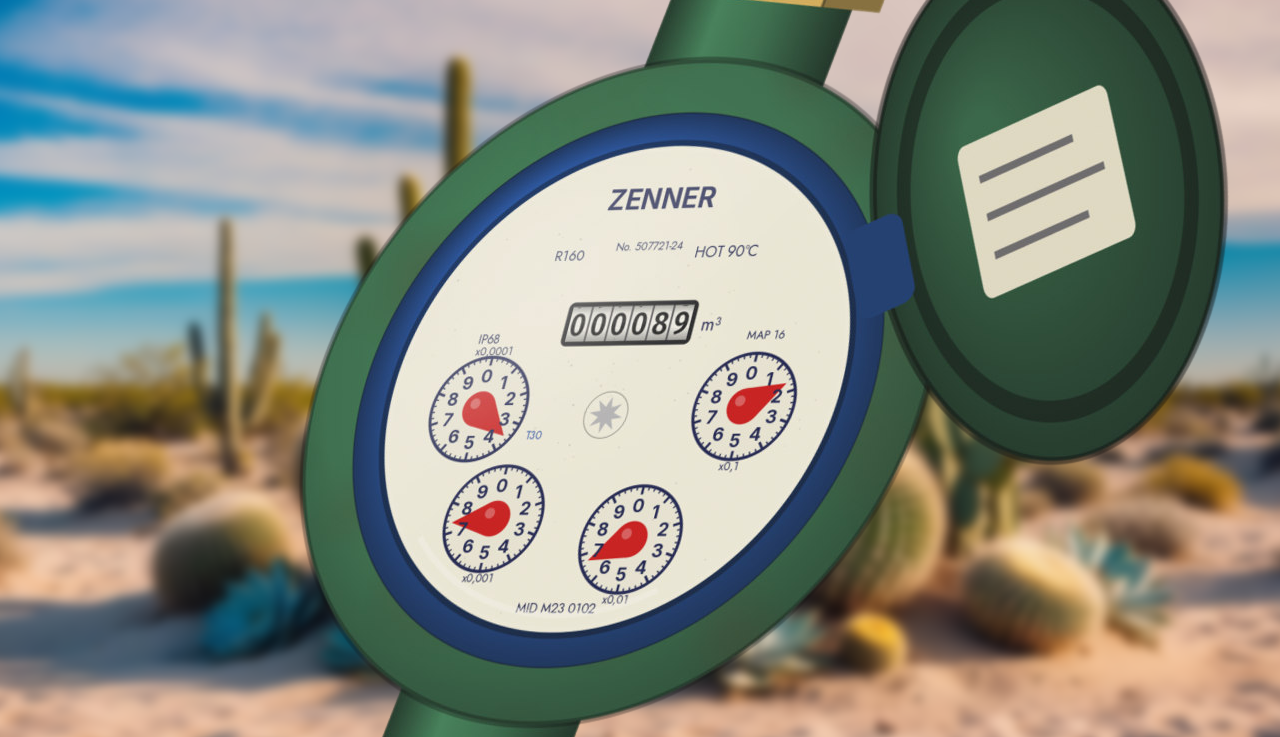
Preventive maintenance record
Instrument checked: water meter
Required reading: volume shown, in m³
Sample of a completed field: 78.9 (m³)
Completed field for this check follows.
89.1673 (m³)
